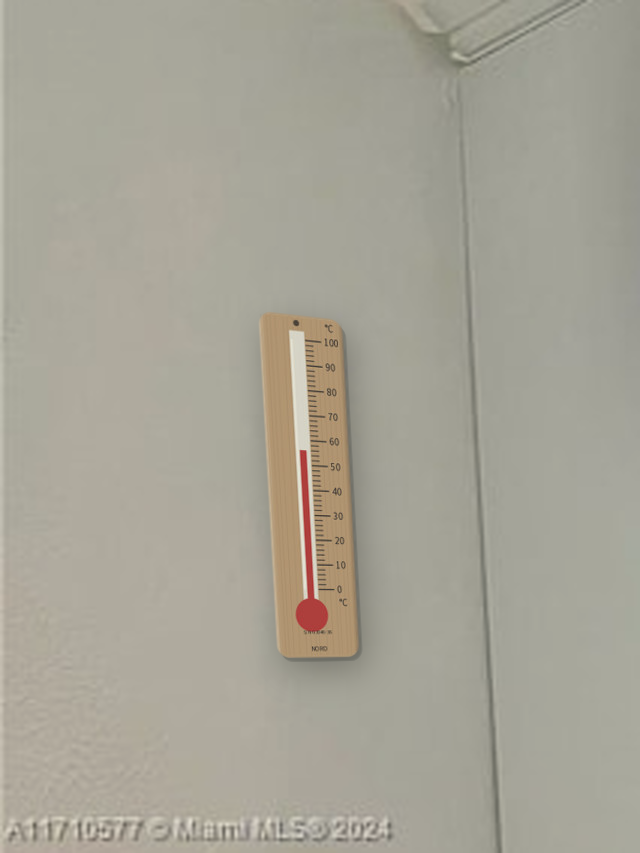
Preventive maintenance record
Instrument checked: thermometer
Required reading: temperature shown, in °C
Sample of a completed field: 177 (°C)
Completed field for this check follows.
56 (°C)
